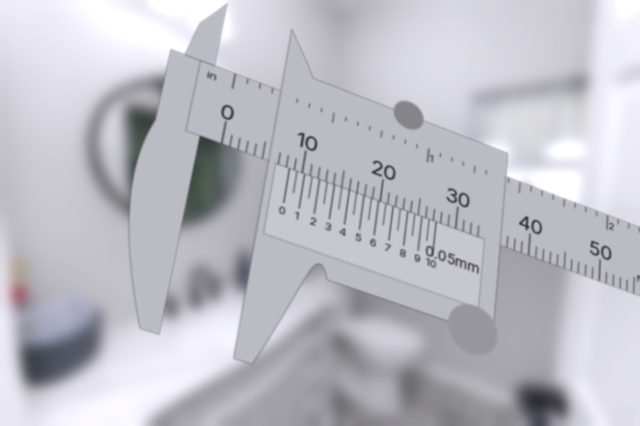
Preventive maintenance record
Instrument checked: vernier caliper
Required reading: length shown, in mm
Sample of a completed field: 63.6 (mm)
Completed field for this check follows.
8.4 (mm)
